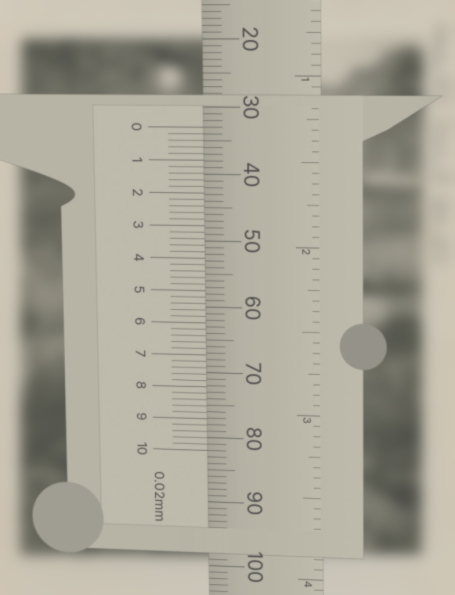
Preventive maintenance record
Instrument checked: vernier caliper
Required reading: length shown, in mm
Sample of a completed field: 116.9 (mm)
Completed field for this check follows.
33.0 (mm)
